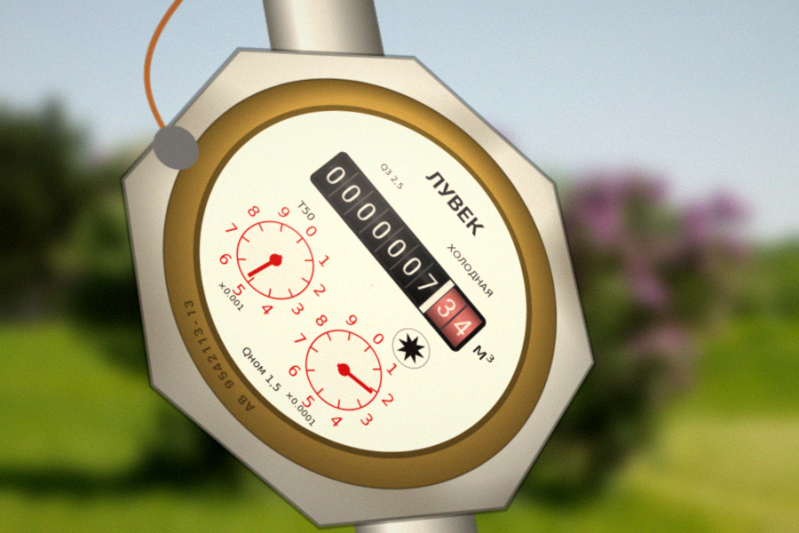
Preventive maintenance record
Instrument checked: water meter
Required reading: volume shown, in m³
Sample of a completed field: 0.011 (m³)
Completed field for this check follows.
7.3452 (m³)
